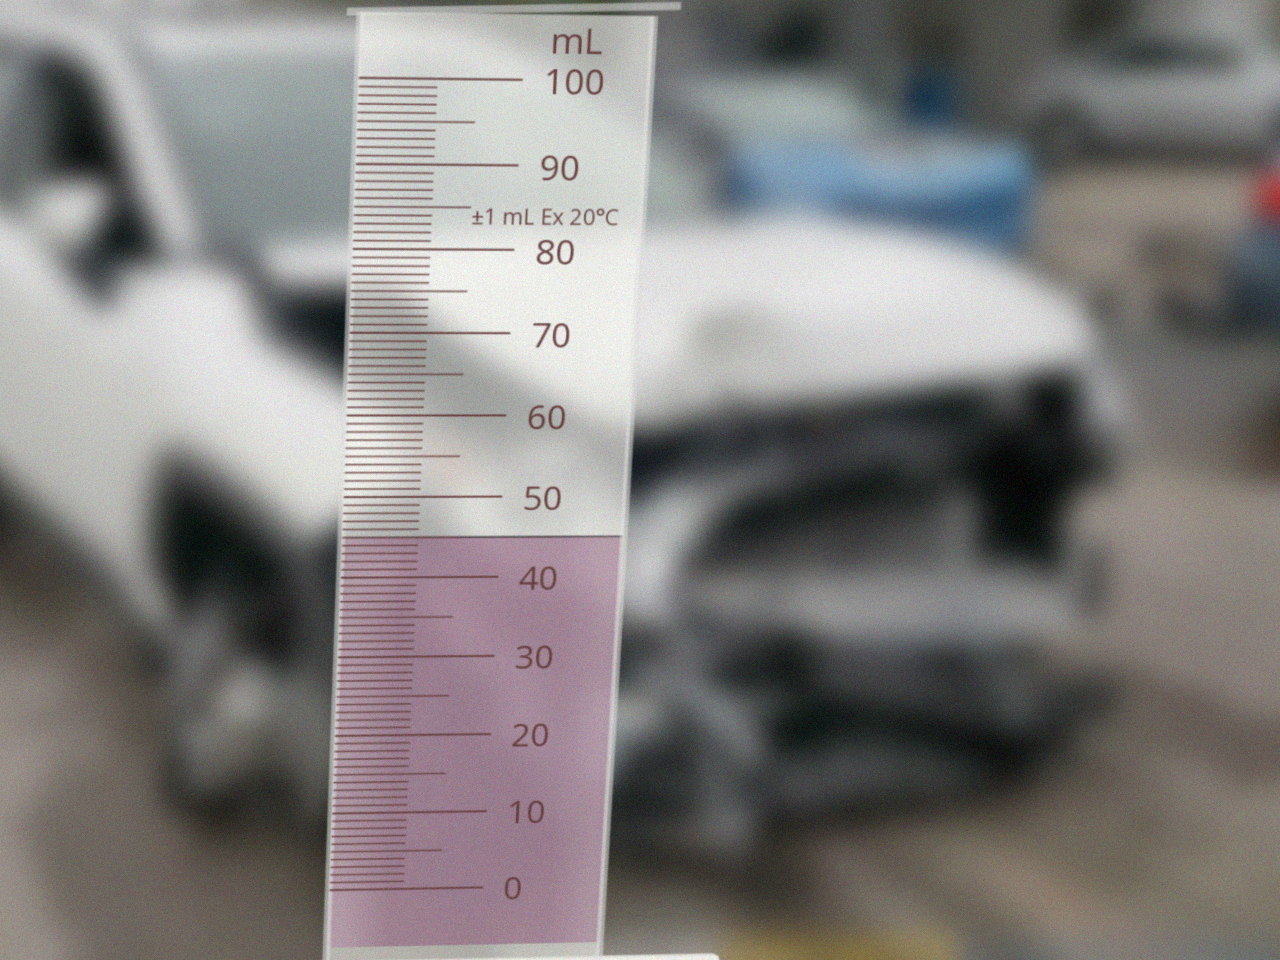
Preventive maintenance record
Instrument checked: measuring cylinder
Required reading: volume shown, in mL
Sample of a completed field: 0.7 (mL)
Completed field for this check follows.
45 (mL)
